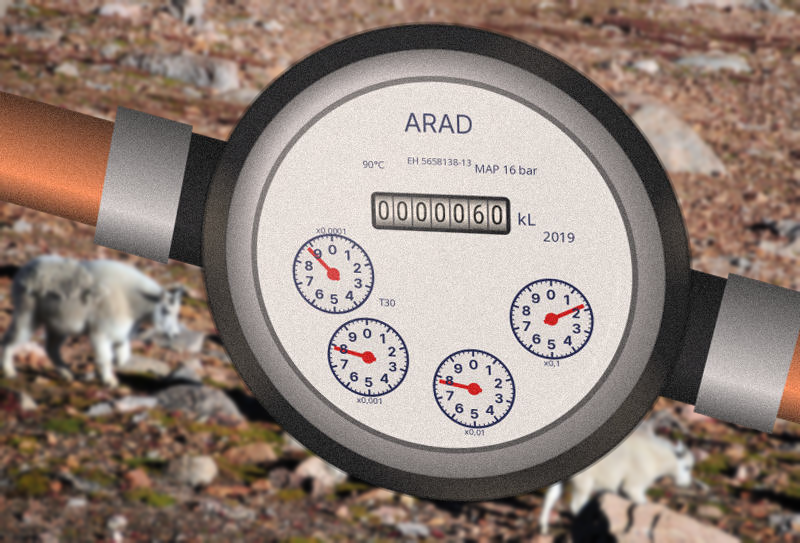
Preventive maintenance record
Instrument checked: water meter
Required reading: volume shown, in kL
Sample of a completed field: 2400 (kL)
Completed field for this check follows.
60.1778 (kL)
